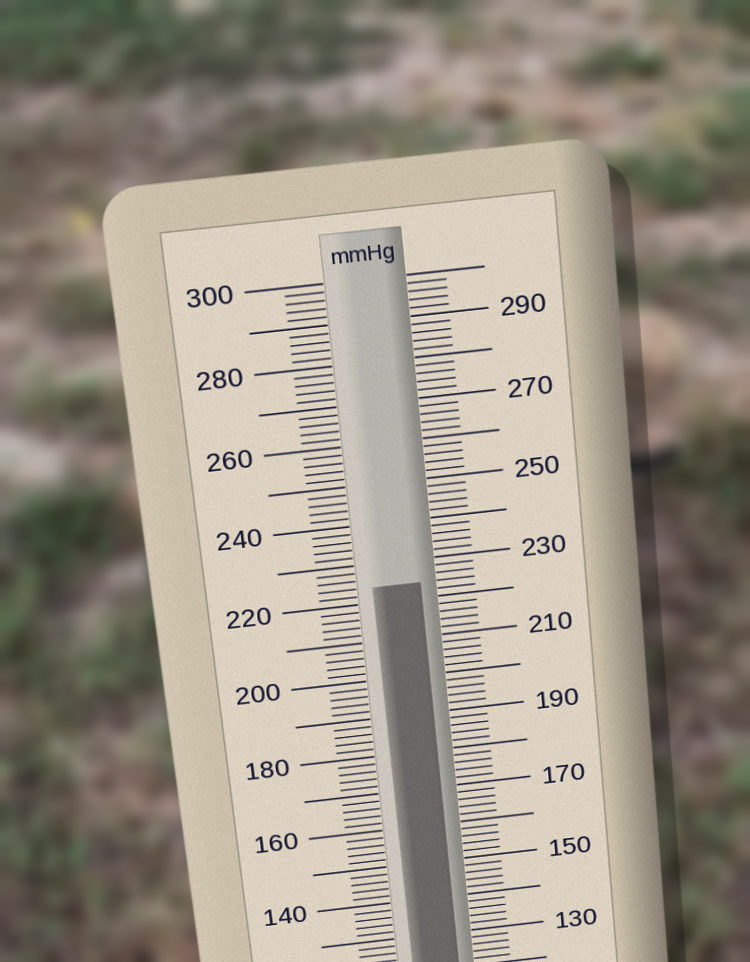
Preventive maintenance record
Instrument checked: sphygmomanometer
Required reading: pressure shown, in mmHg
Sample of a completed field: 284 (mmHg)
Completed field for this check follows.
224 (mmHg)
